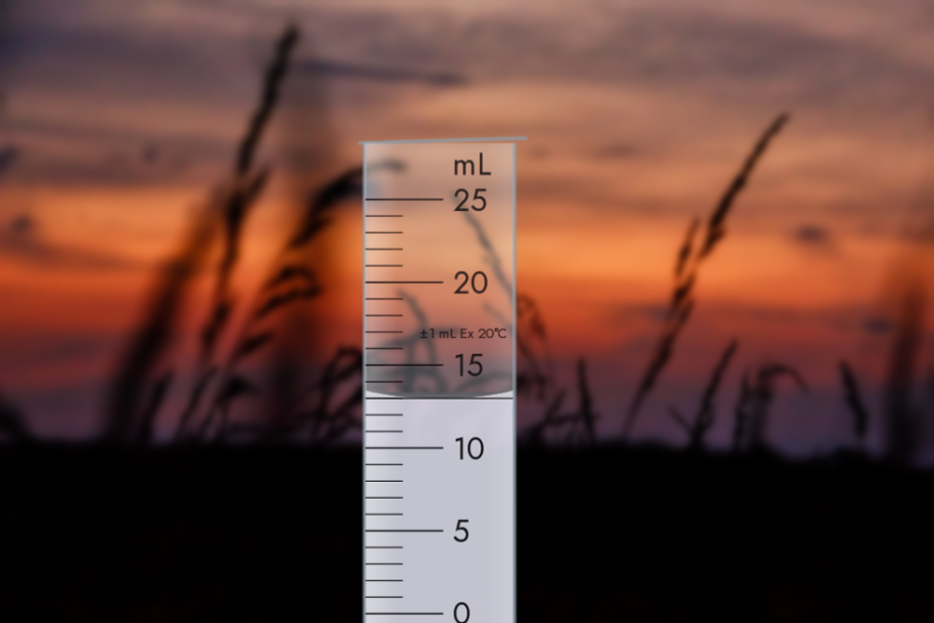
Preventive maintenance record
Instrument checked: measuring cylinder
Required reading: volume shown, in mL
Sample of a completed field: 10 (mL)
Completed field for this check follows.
13 (mL)
